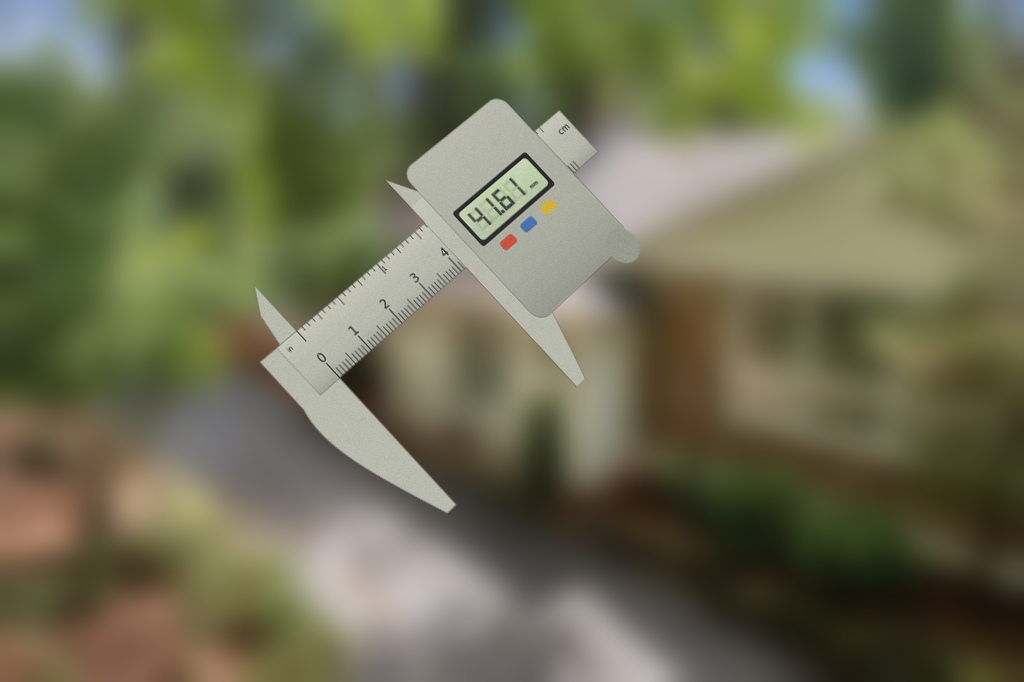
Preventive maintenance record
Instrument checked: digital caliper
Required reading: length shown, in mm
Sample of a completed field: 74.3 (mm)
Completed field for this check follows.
41.61 (mm)
